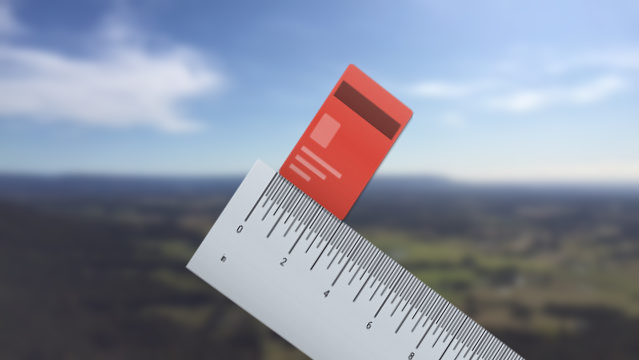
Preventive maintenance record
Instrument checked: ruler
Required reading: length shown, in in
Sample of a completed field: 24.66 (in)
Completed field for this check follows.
3 (in)
